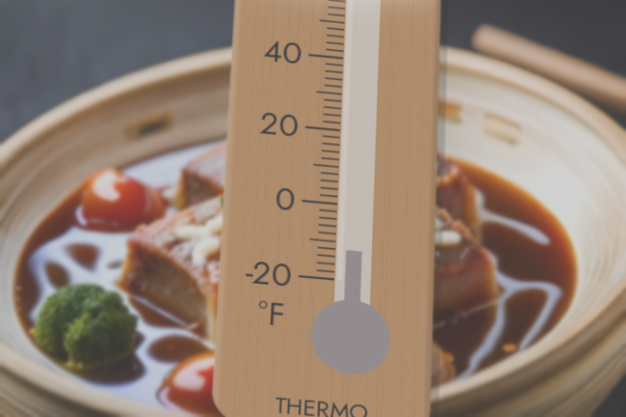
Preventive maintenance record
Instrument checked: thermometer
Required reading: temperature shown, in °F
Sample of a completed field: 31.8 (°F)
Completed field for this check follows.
-12 (°F)
